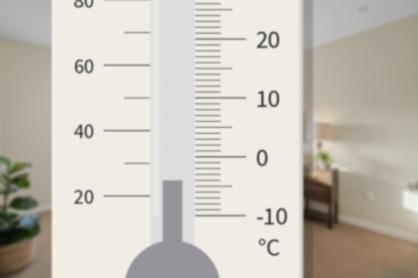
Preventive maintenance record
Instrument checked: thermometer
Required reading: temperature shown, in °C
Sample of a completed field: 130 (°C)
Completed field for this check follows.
-4 (°C)
